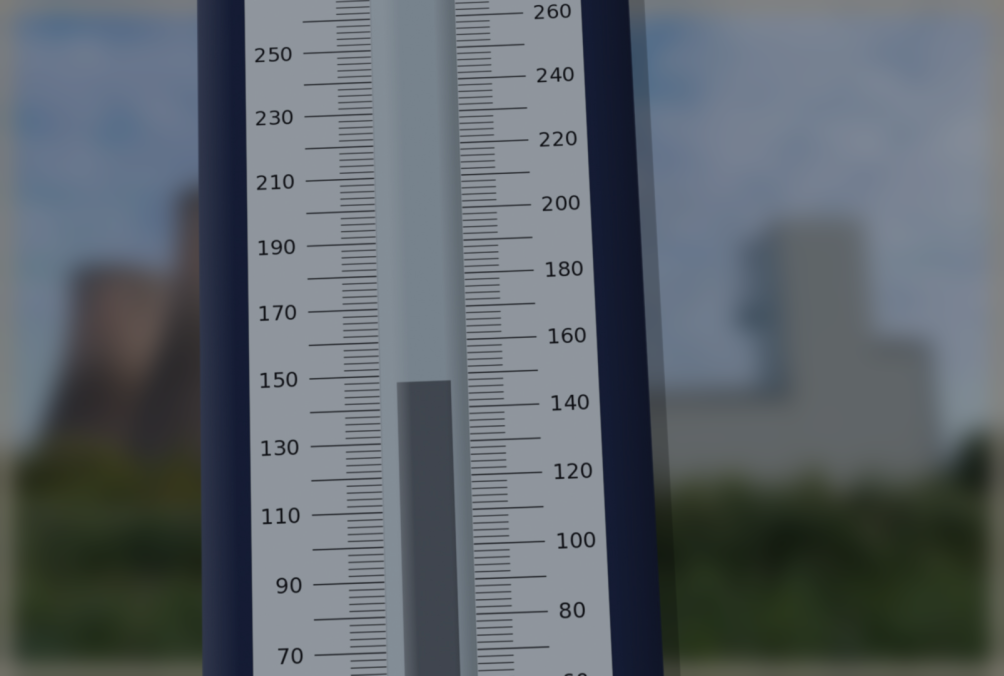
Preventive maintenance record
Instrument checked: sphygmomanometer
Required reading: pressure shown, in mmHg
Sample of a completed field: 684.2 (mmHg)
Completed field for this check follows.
148 (mmHg)
